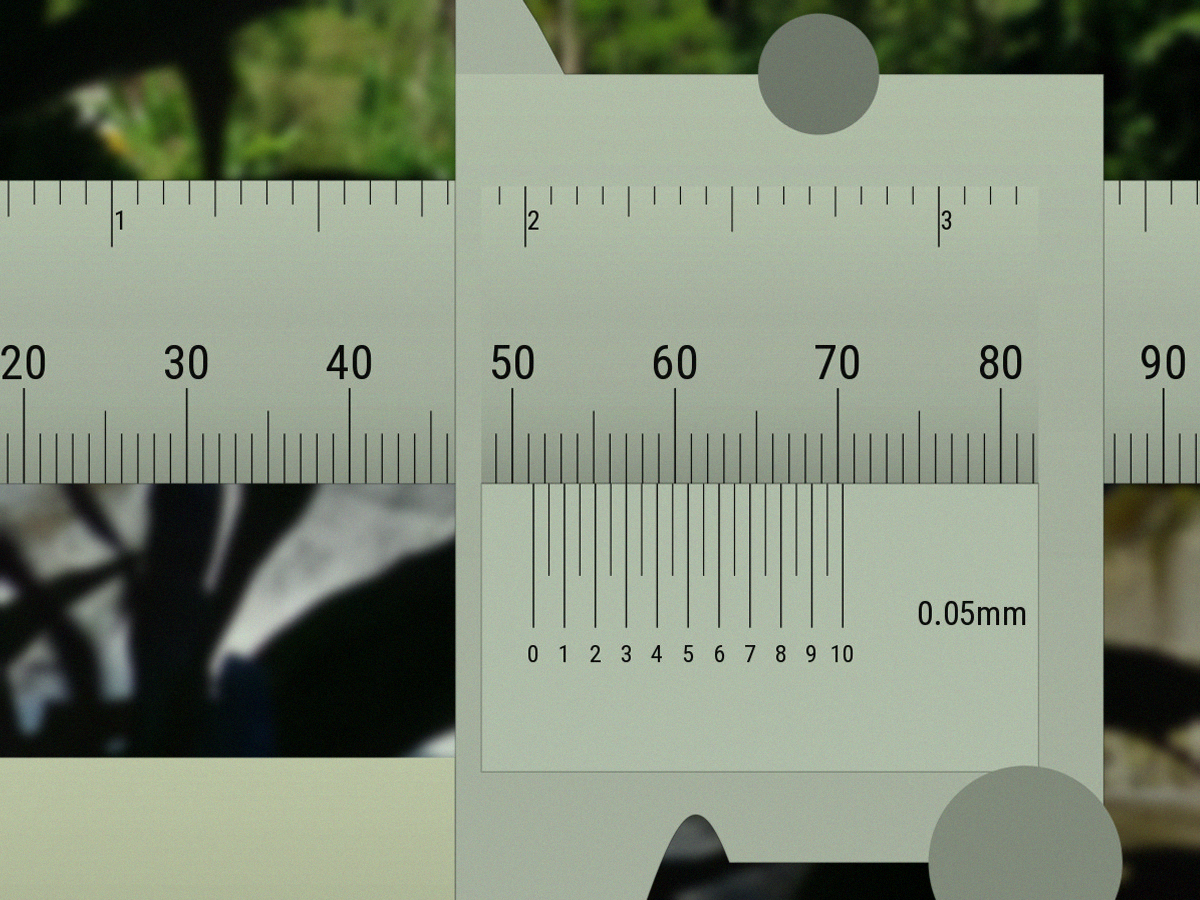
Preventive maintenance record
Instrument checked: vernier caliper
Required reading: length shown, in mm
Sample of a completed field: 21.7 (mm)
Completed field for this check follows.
51.3 (mm)
